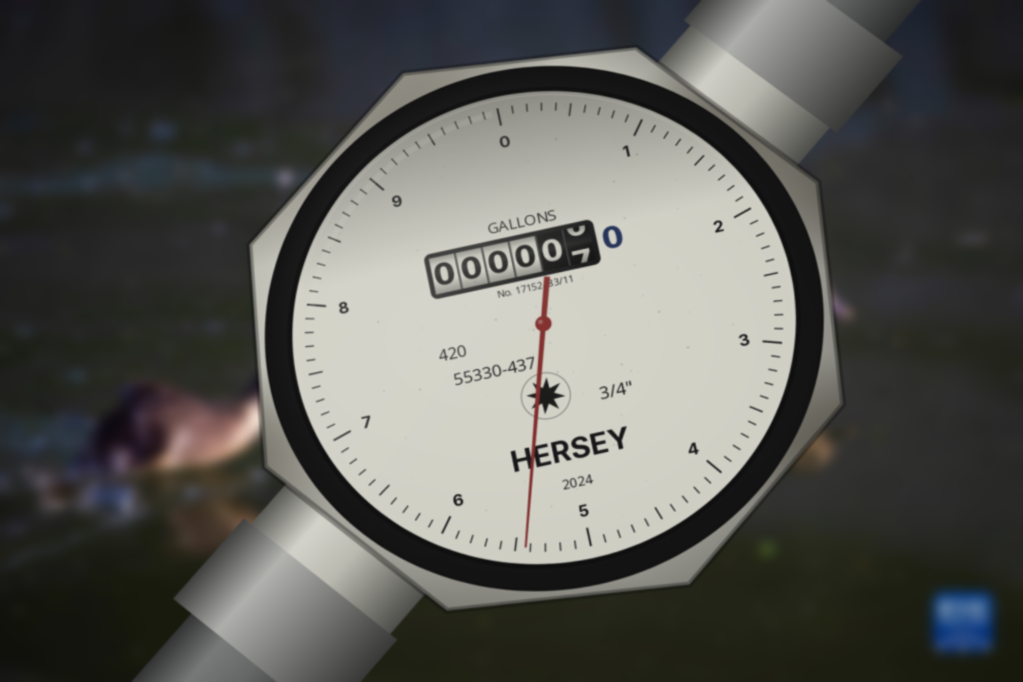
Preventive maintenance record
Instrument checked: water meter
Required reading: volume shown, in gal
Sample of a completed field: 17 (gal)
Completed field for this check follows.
65.4 (gal)
